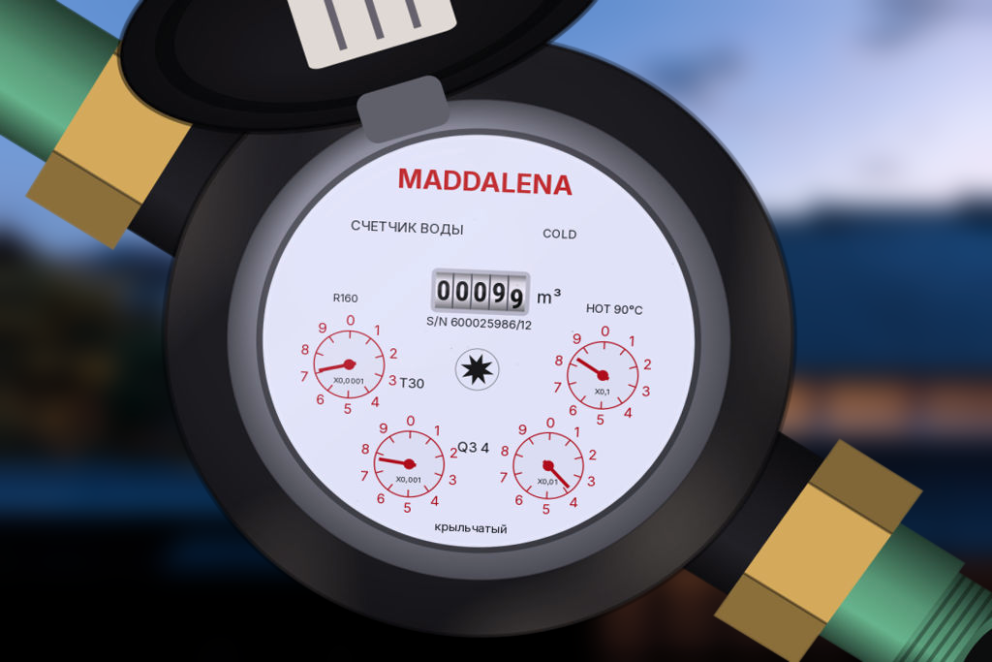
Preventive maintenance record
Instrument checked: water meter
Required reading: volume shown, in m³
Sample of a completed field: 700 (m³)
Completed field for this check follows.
98.8377 (m³)
